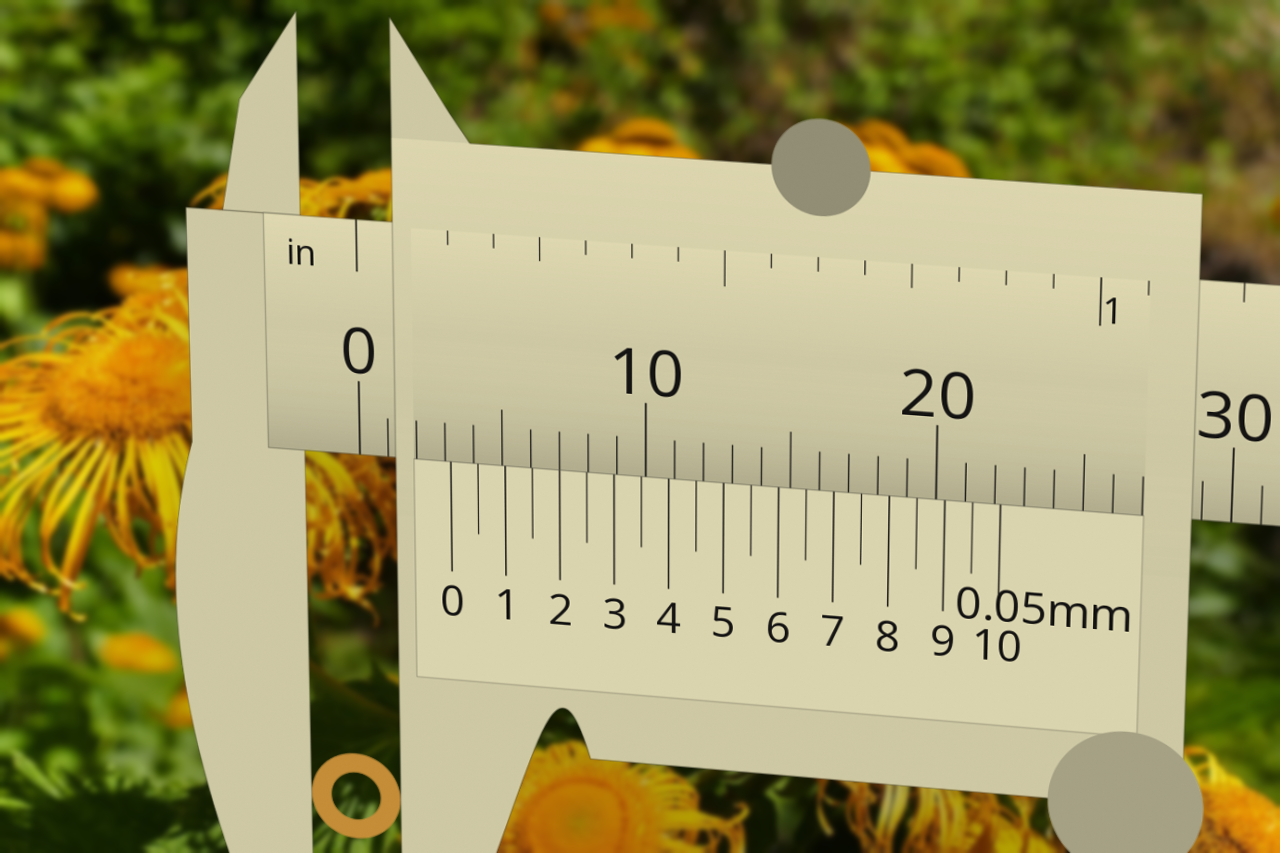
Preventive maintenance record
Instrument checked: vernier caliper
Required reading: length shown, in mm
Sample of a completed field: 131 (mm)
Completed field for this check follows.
3.20 (mm)
